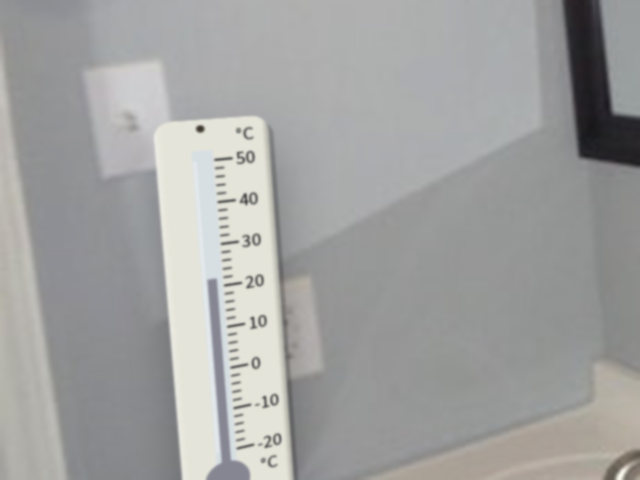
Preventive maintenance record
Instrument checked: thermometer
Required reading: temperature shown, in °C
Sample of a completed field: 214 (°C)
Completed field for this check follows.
22 (°C)
